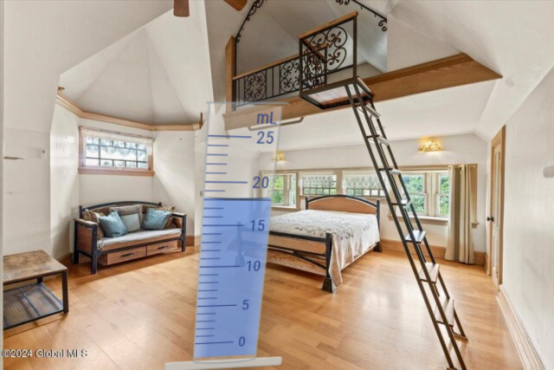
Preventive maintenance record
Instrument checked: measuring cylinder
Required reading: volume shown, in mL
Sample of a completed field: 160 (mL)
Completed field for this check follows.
18 (mL)
